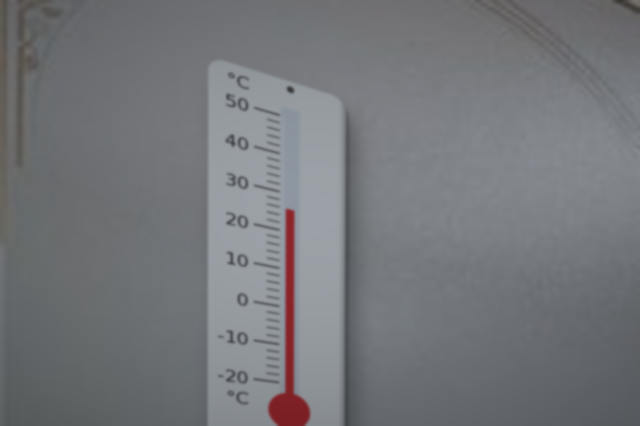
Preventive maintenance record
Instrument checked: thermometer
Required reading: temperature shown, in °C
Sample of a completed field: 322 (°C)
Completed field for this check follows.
26 (°C)
